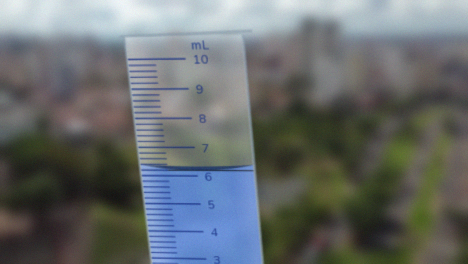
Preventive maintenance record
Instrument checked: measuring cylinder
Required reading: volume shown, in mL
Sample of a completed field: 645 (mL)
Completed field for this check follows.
6.2 (mL)
